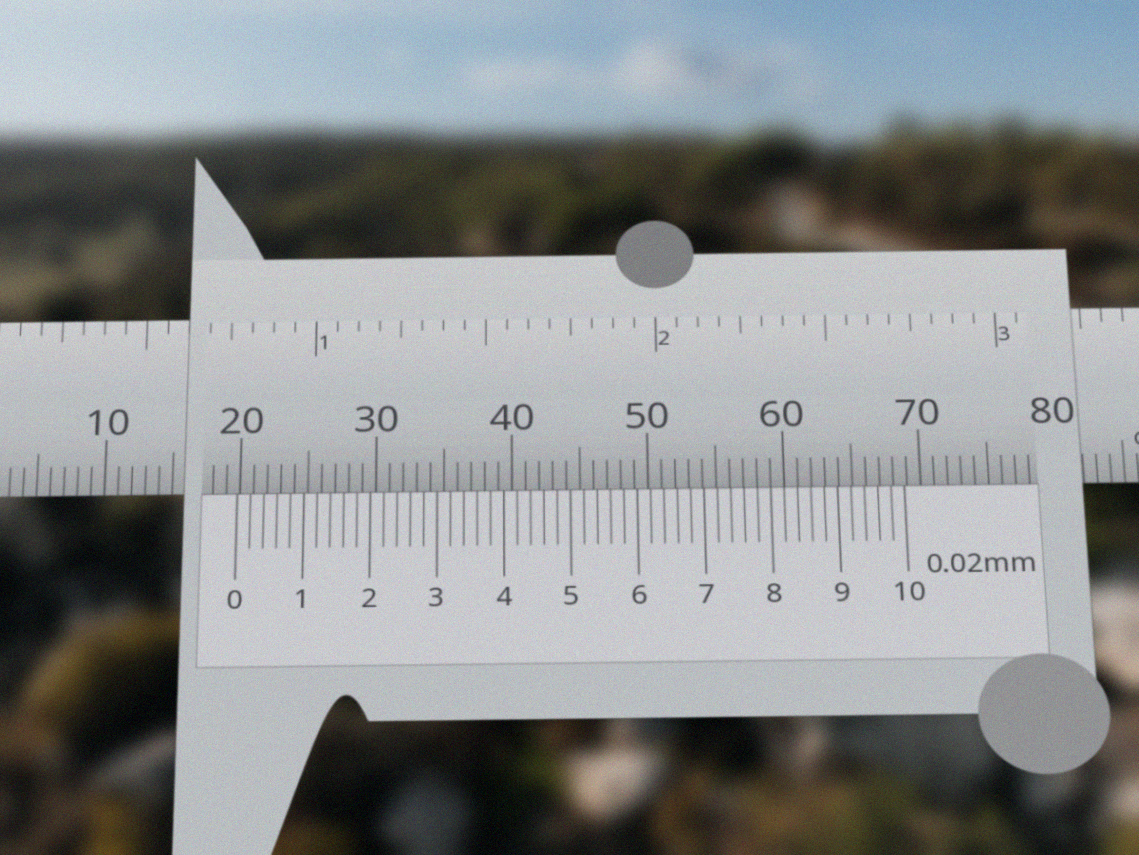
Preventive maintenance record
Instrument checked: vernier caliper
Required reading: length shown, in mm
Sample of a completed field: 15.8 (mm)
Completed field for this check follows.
19.8 (mm)
